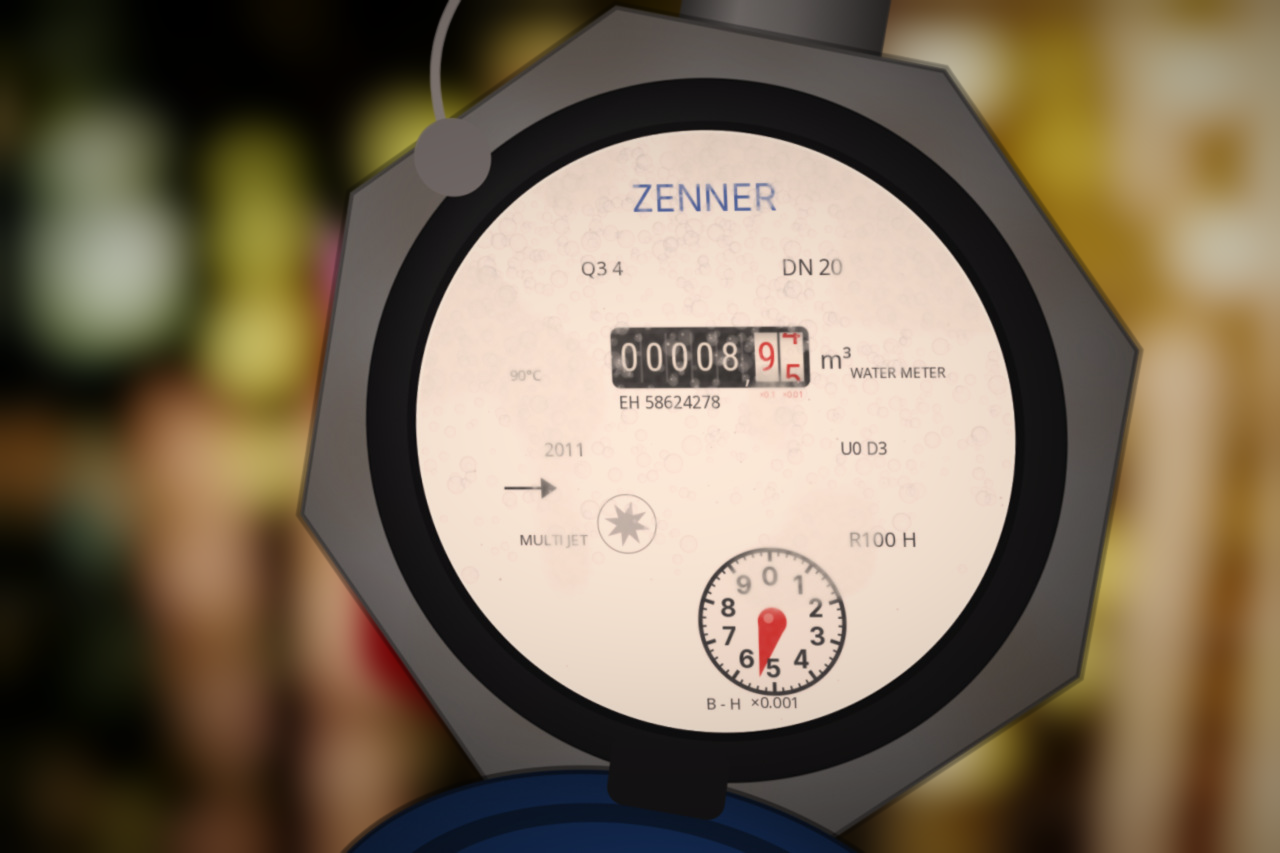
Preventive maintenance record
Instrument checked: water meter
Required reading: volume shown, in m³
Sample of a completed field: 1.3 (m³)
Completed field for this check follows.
8.945 (m³)
